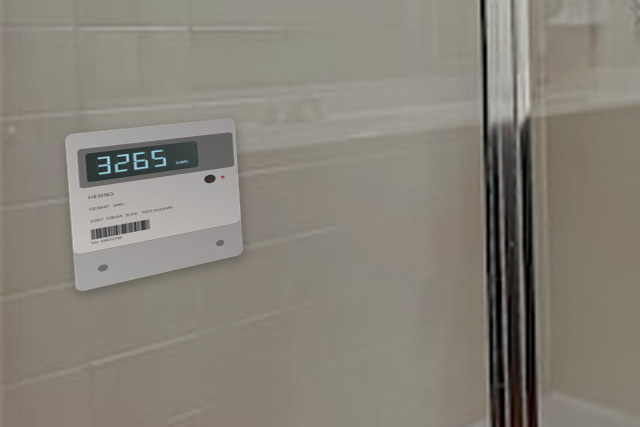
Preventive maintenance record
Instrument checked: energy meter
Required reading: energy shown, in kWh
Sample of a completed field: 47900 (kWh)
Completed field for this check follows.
3265 (kWh)
